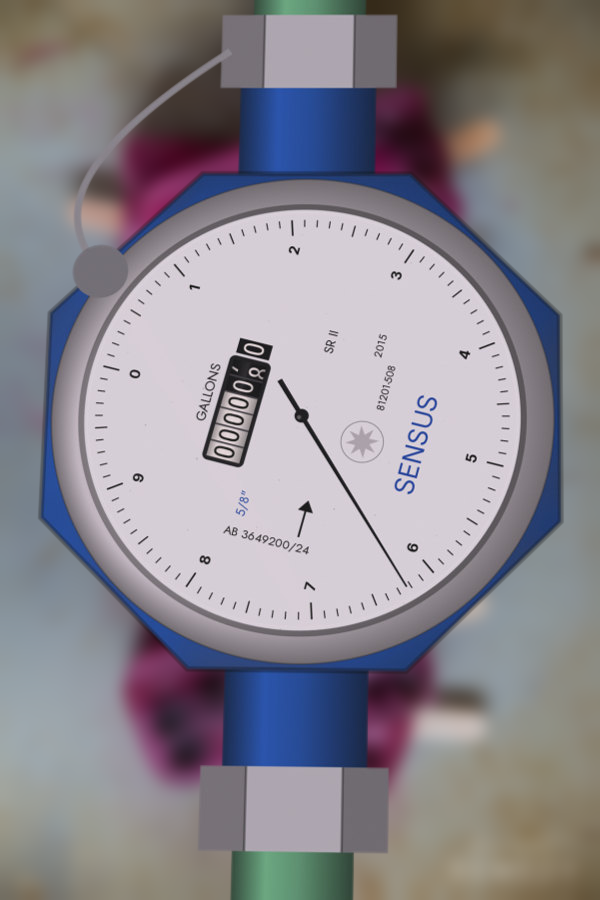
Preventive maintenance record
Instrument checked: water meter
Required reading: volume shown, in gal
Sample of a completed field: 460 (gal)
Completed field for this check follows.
76.2 (gal)
